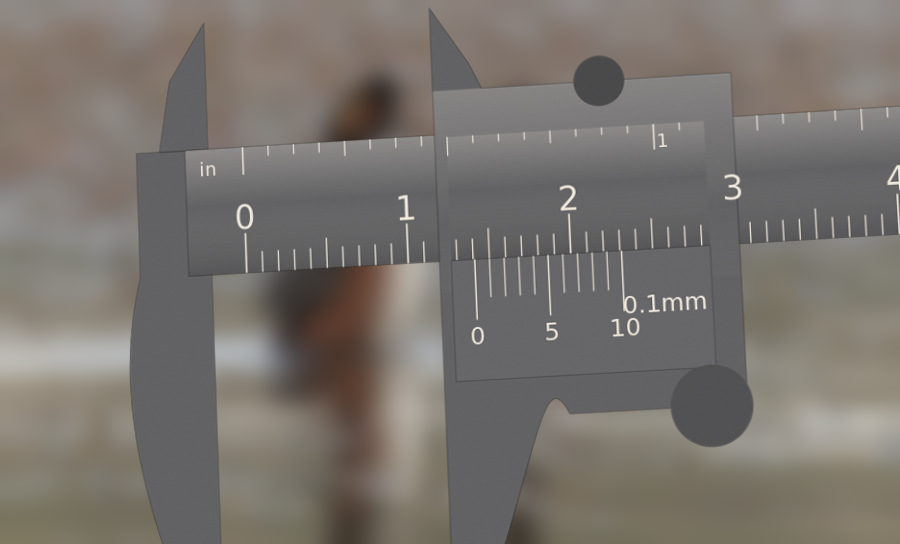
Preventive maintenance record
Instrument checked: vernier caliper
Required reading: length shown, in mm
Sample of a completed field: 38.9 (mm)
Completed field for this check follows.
14.1 (mm)
